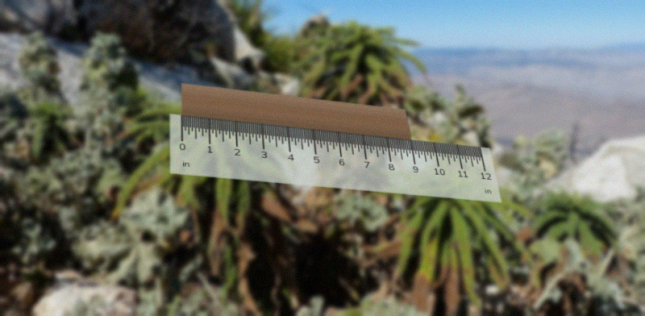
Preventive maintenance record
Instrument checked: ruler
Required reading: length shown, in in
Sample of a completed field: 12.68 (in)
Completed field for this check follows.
9 (in)
